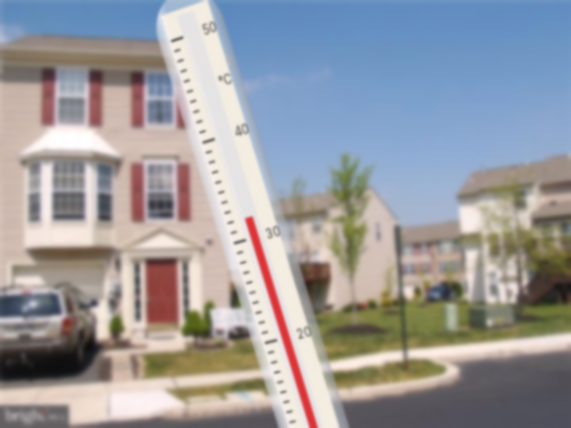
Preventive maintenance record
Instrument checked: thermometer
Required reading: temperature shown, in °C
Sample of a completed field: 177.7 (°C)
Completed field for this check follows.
32 (°C)
